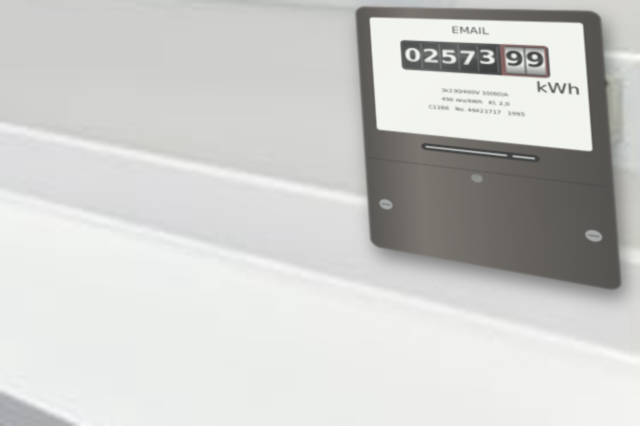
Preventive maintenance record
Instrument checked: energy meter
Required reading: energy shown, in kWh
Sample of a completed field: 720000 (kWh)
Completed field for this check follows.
2573.99 (kWh)
